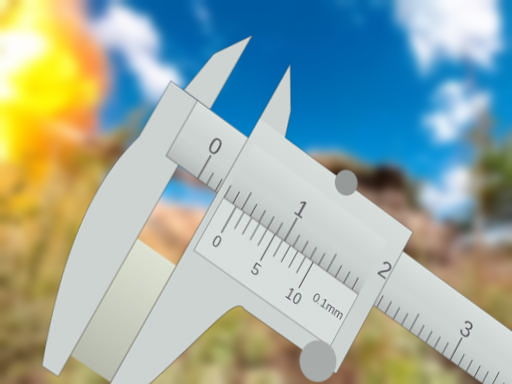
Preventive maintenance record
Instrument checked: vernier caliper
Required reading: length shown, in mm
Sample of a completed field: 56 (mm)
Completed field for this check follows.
4.4 (mm)
